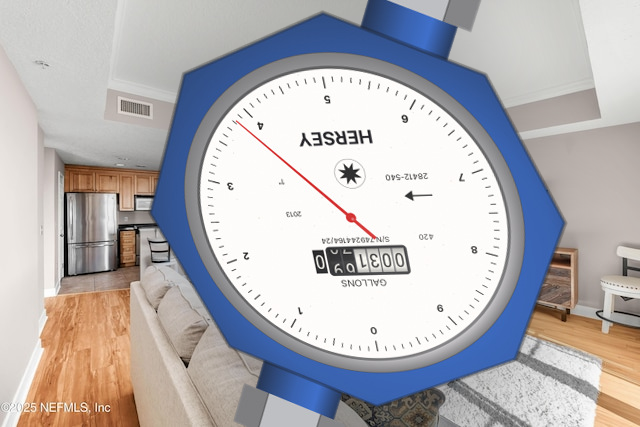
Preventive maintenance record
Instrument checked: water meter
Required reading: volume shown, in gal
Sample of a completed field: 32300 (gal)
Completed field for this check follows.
31693.8 (gal)
